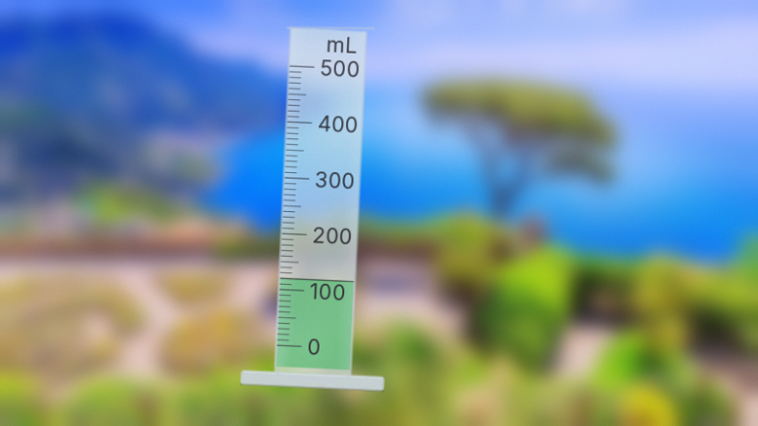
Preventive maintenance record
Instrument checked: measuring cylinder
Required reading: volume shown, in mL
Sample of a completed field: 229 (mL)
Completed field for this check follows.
120 (mL)
